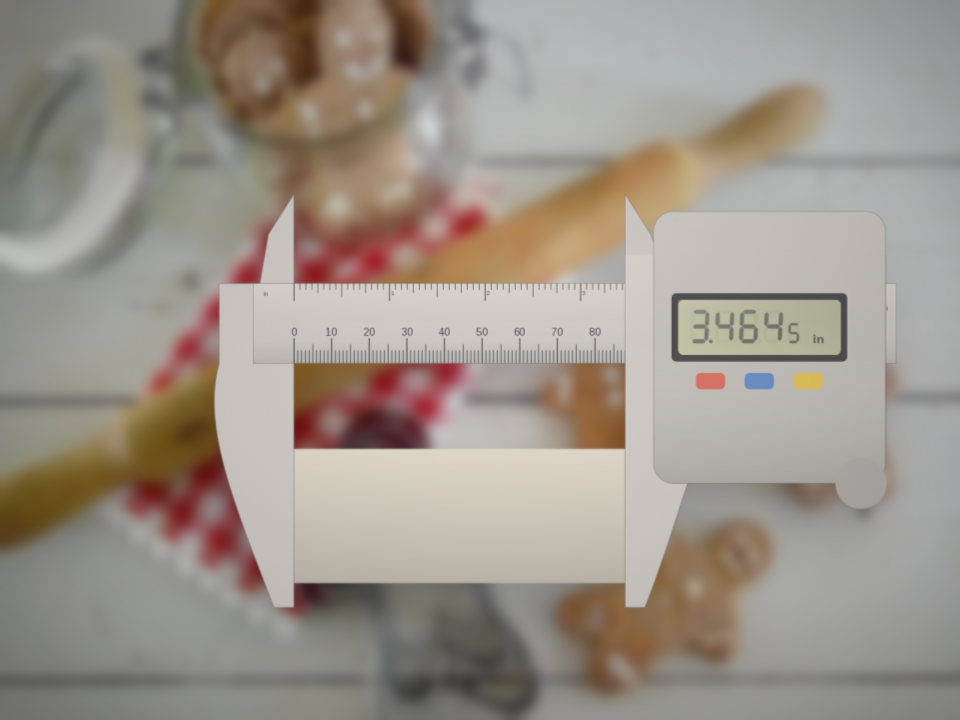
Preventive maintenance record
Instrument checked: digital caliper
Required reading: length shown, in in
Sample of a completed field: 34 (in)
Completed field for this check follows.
3.4645 (in)
